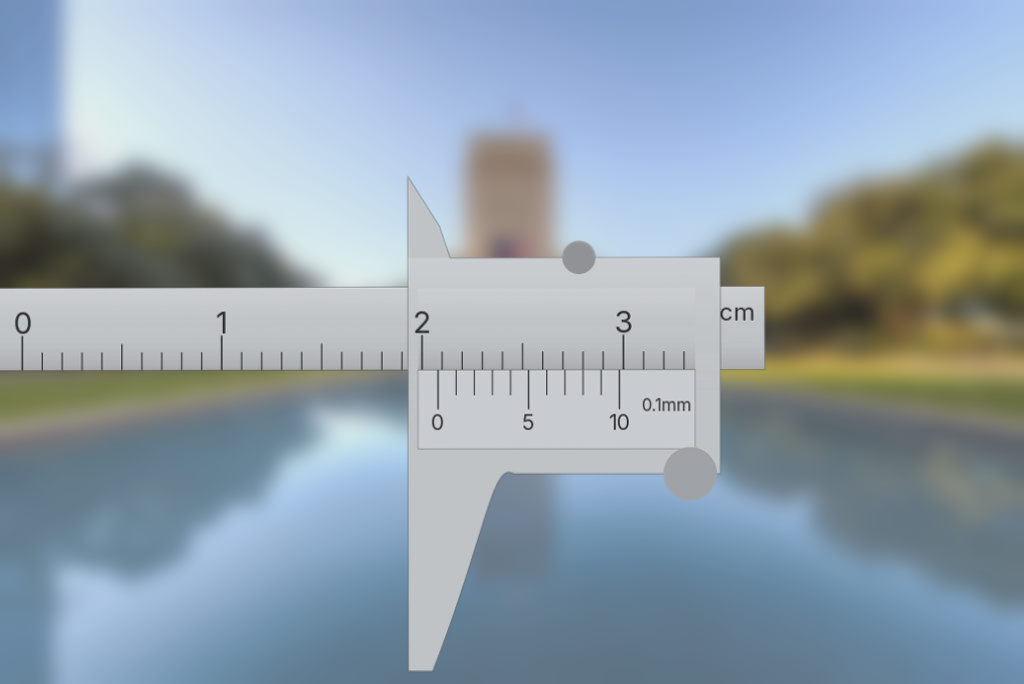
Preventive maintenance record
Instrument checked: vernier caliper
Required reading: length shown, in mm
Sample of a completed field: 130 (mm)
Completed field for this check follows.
20.8 (mm)
